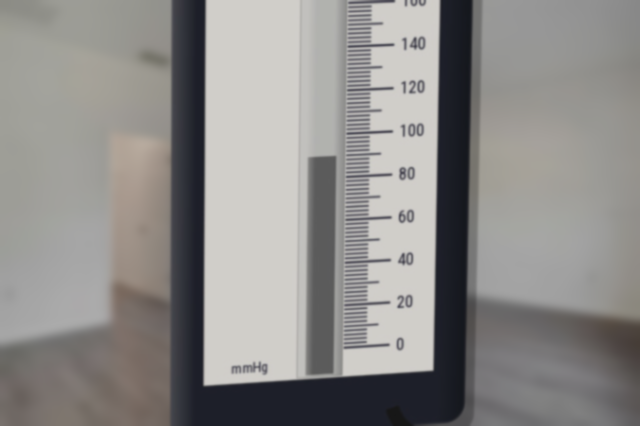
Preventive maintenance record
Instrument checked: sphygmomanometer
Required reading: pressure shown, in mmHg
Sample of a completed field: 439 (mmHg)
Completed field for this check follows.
90 (mmHg)
